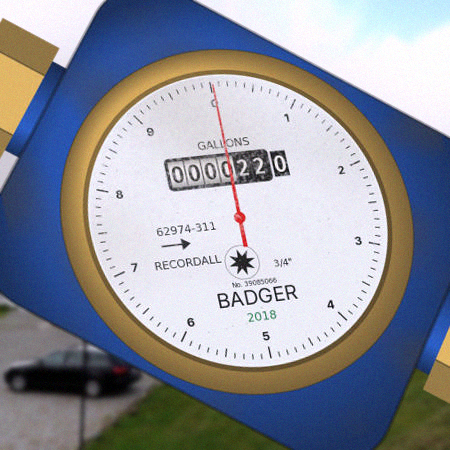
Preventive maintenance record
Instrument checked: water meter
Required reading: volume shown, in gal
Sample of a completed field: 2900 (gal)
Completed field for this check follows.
220.0 (gal)
